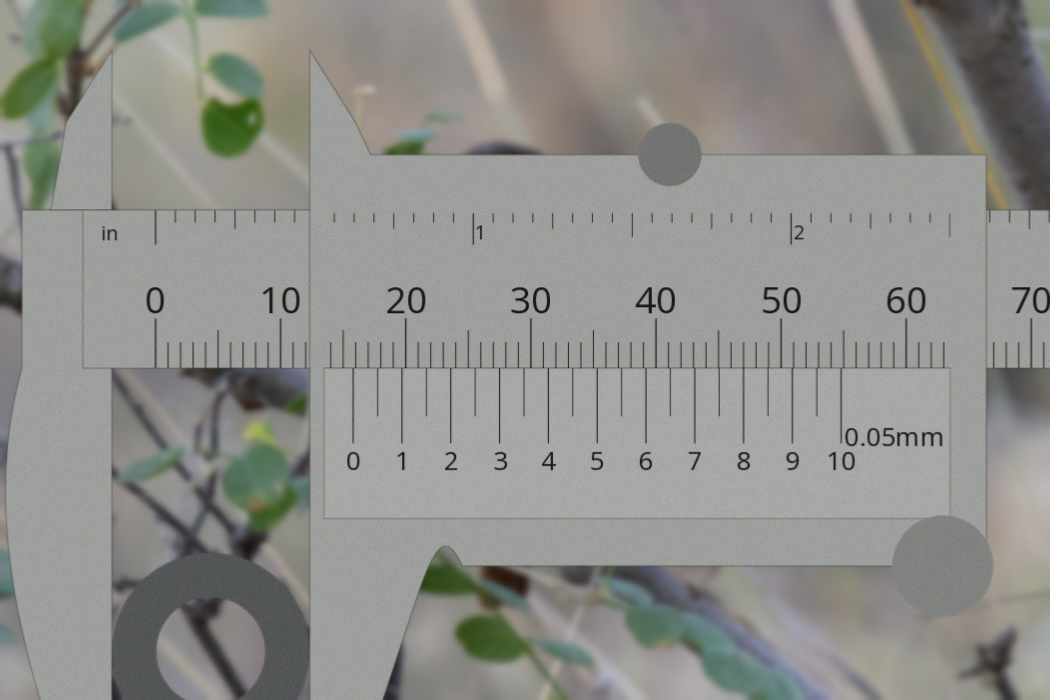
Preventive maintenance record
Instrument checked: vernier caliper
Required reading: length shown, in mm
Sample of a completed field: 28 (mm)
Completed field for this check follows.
15.8 (mm)
